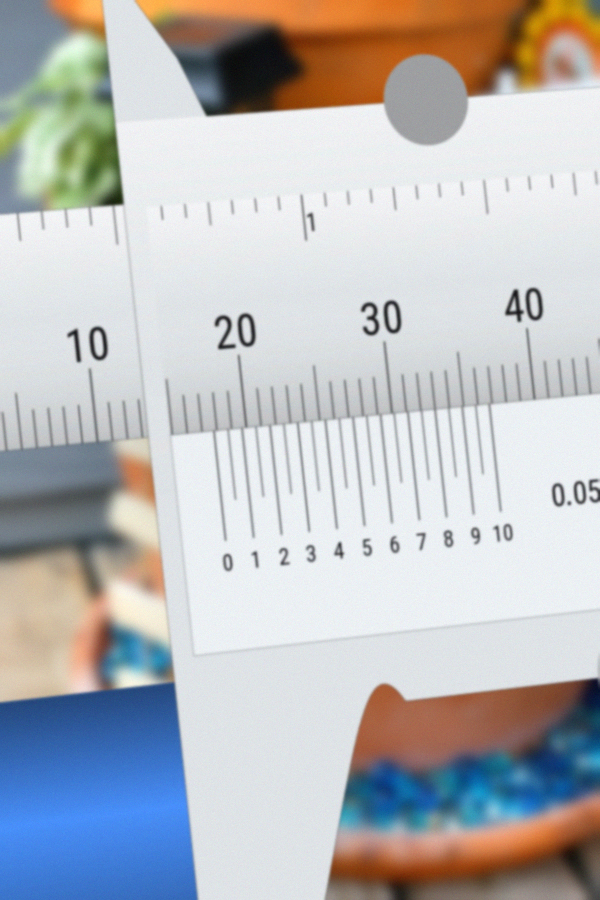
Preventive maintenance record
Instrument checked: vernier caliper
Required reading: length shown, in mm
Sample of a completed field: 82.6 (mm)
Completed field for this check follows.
17.8 (mm)
